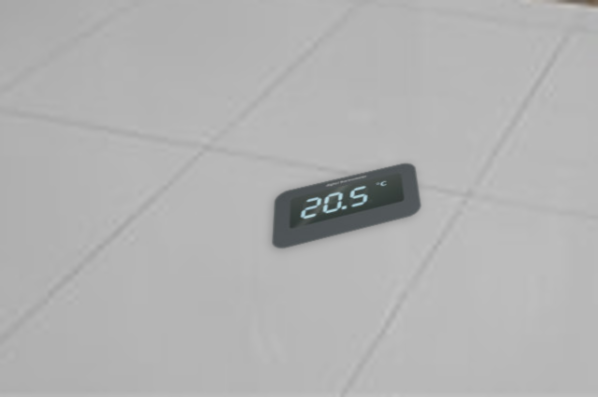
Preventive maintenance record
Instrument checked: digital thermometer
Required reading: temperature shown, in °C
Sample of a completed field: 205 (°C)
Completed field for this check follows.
20.5 (°C)
